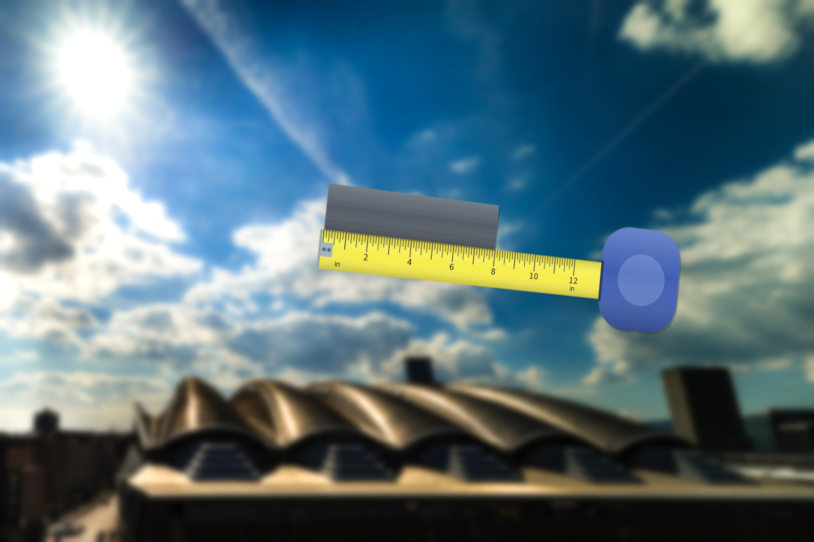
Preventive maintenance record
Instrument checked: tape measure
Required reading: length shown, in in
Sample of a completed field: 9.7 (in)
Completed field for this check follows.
8 (in)
